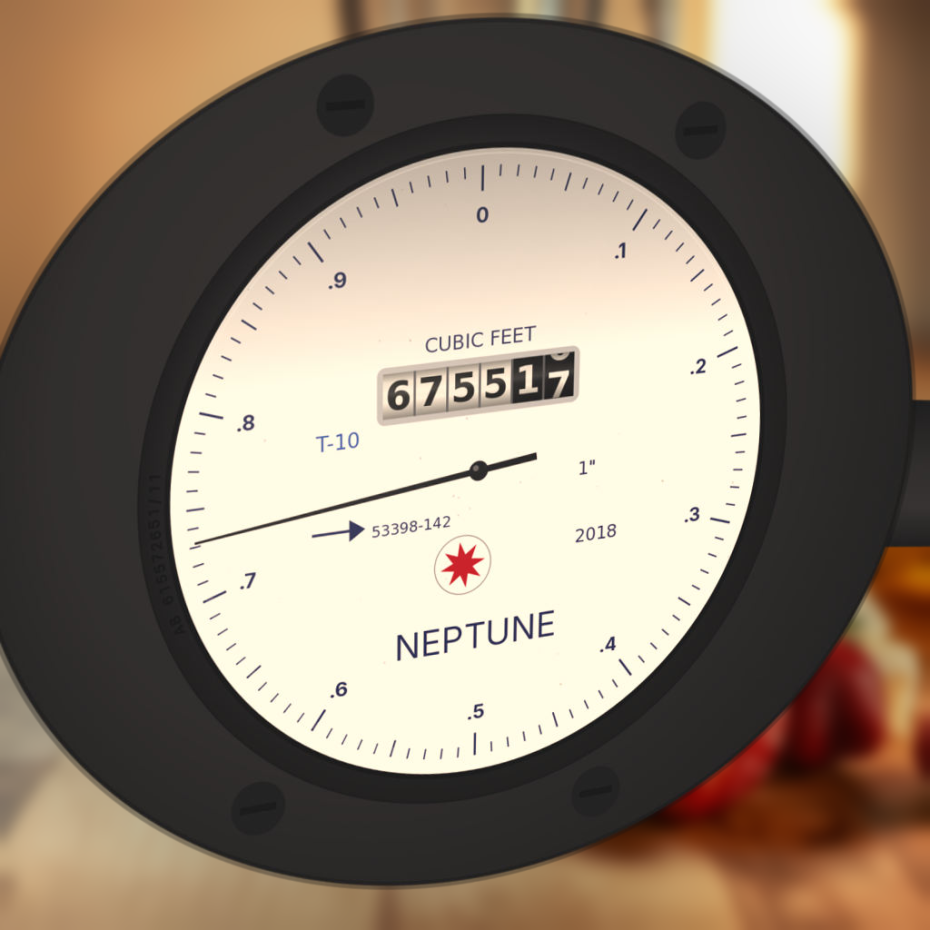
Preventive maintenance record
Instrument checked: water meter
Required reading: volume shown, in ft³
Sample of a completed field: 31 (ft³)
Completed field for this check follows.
675516.73 (ft³)
